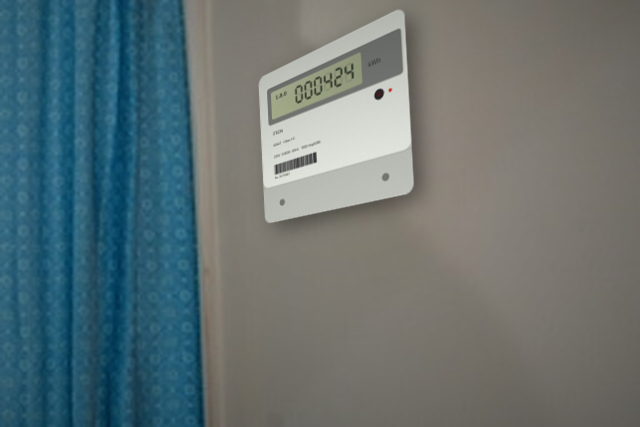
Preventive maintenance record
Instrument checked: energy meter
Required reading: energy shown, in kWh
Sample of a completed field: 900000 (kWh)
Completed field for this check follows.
424 (kWh)
